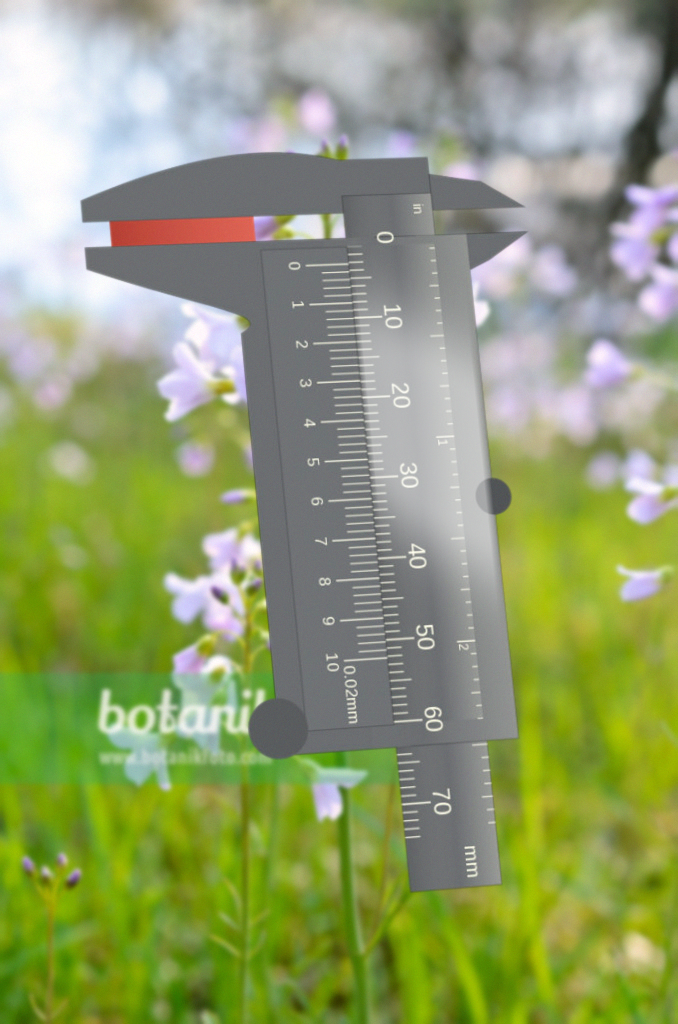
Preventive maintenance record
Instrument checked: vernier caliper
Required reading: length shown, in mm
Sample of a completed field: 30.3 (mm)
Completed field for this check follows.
3.2 (mm)
